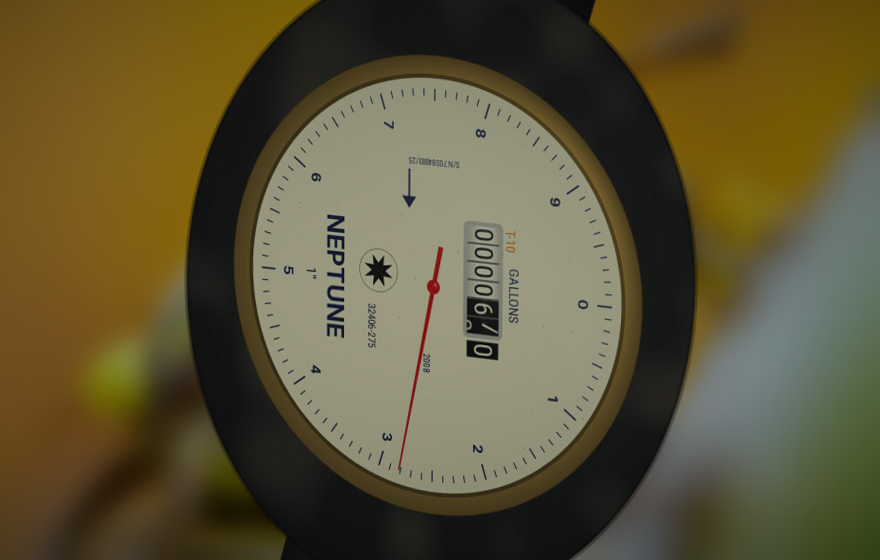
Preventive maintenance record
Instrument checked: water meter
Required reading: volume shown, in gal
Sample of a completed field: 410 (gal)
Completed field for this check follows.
672.8 (gal)
